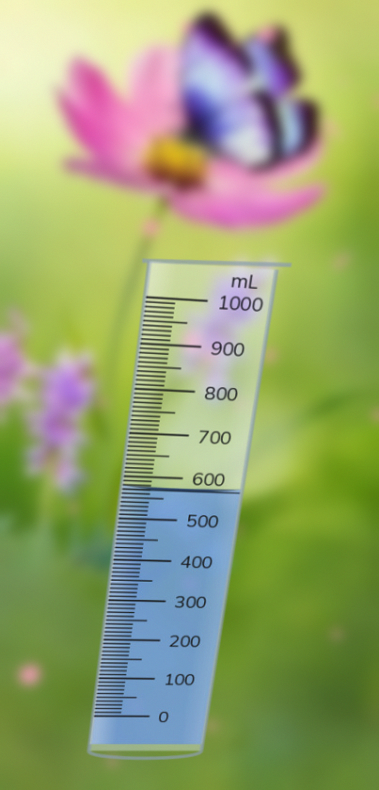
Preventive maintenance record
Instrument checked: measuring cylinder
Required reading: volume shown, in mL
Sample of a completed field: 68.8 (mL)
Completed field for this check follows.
570 (mL)
